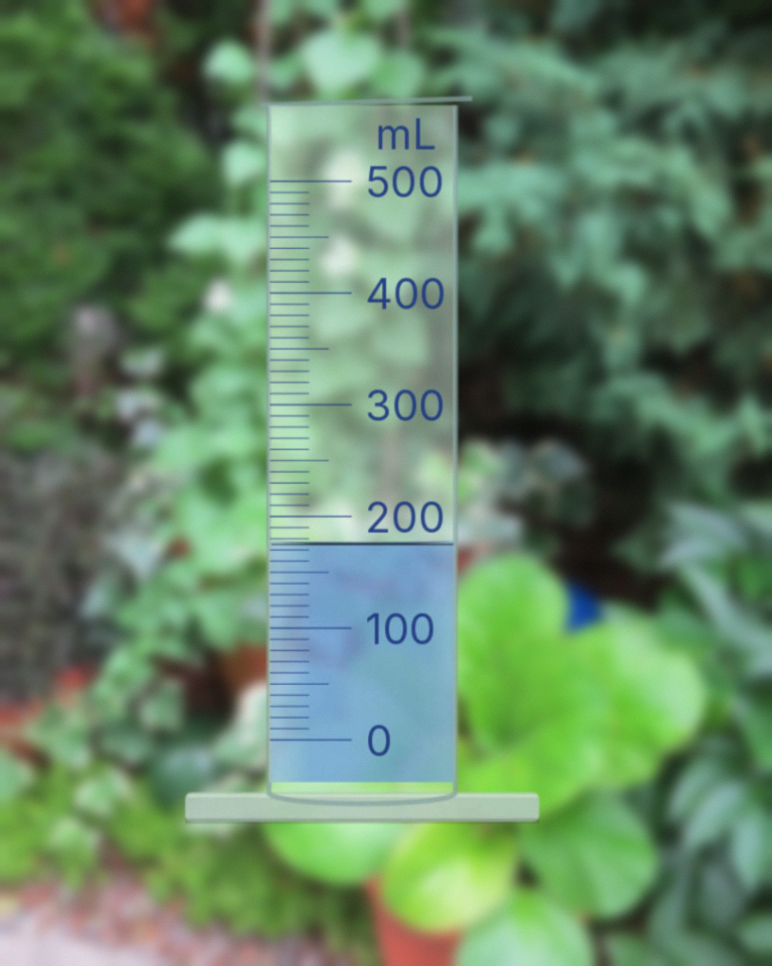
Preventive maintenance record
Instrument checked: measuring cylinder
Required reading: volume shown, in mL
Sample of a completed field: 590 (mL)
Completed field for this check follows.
175 (mL)
